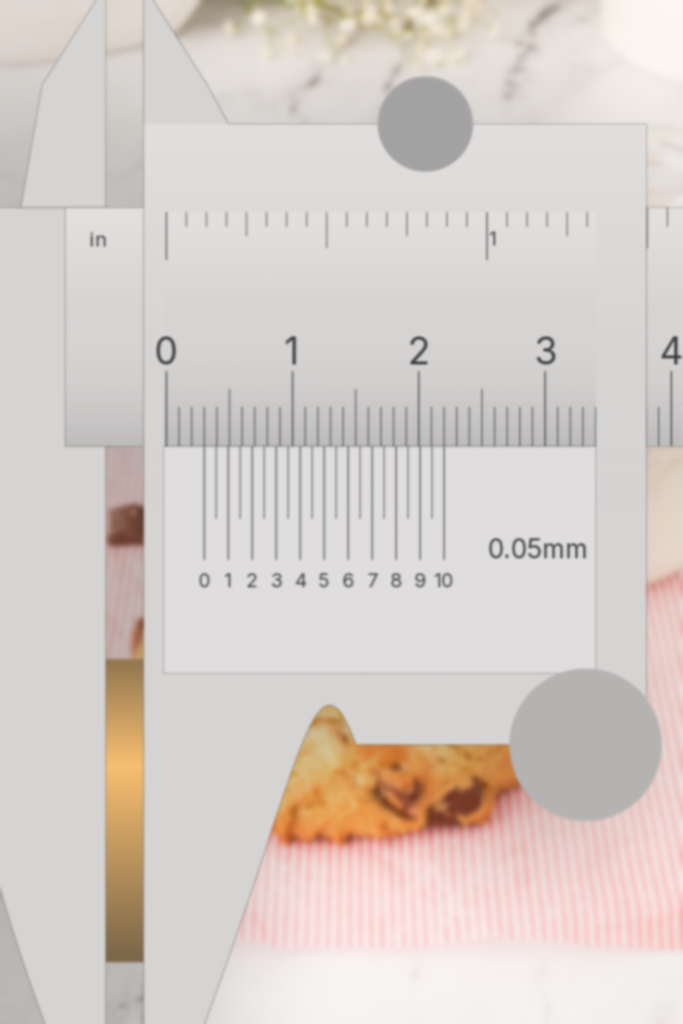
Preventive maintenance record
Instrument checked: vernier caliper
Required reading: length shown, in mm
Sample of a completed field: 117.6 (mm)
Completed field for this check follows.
3.0 (mm)
